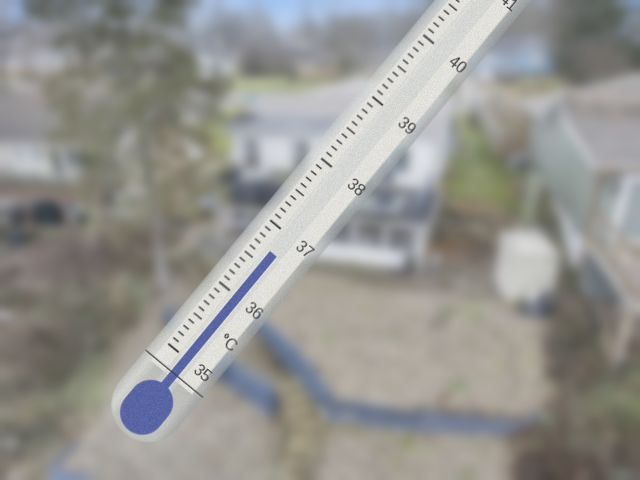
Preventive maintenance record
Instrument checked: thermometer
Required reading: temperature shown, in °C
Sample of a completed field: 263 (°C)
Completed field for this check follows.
36.7 (°C)
